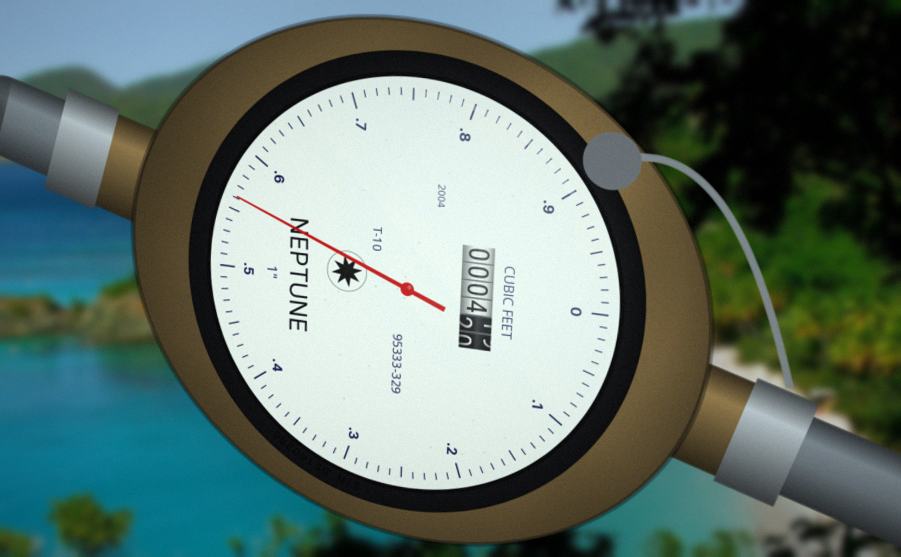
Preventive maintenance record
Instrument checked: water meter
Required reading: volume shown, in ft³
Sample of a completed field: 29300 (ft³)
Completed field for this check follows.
419.56 (ft³)
